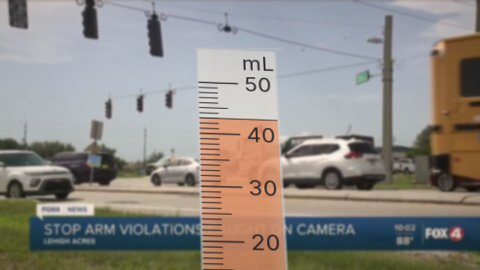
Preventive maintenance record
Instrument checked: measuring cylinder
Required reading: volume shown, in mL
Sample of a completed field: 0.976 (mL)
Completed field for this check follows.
43 (mL)
